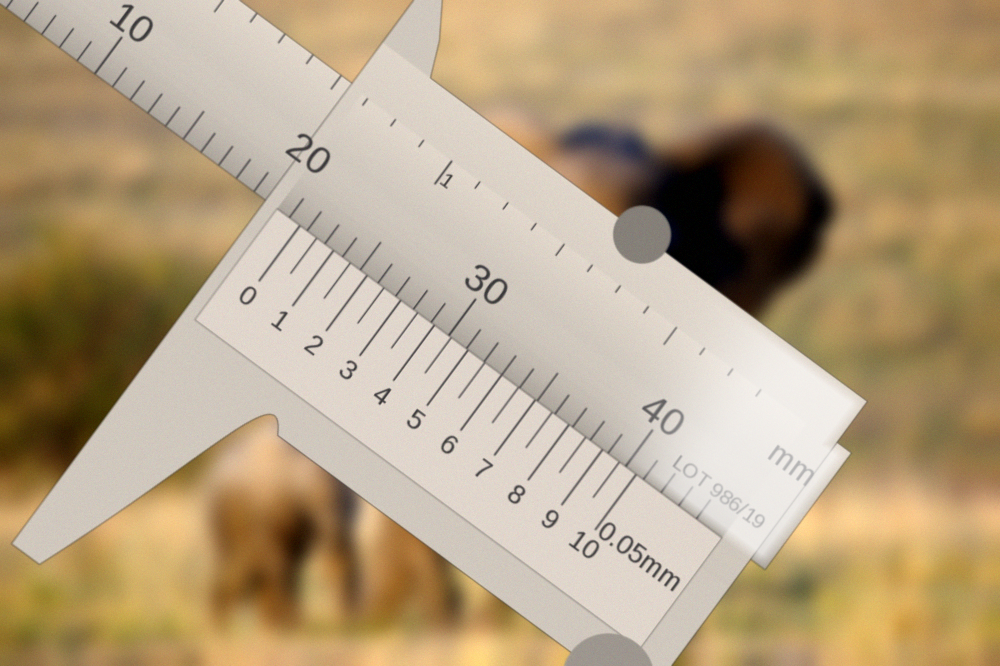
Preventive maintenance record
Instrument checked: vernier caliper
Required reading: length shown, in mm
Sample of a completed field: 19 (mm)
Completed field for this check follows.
21.6 (mm)
